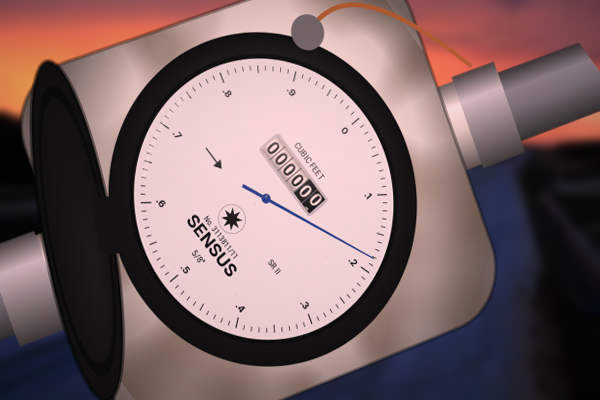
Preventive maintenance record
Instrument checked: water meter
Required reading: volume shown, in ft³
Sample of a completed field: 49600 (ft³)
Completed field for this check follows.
0.18 (ft³)
